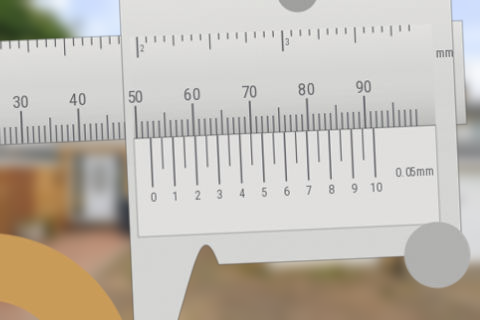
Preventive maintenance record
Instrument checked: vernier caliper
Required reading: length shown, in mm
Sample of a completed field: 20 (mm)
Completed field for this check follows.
52.4 (mm)
